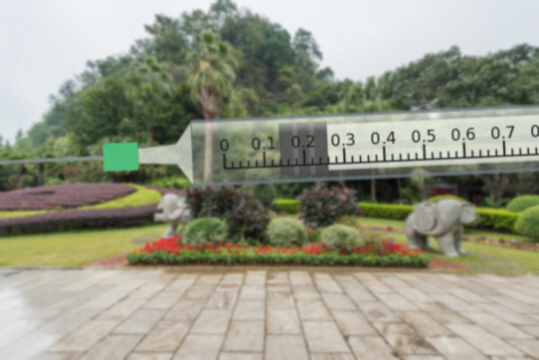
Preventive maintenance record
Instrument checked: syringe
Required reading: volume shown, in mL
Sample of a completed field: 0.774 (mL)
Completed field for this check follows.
0.14 (mL)
